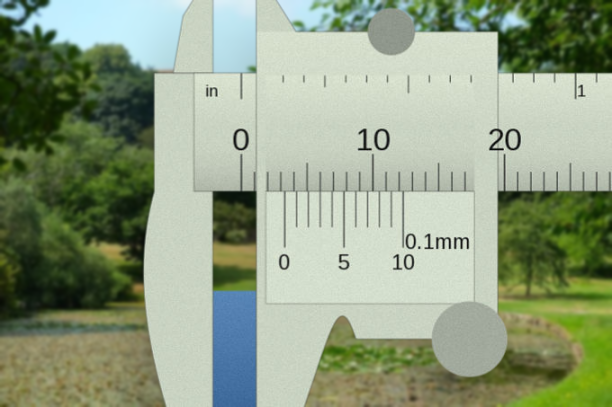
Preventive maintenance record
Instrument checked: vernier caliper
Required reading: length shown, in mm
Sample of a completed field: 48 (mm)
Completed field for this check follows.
3.3 (mm)
